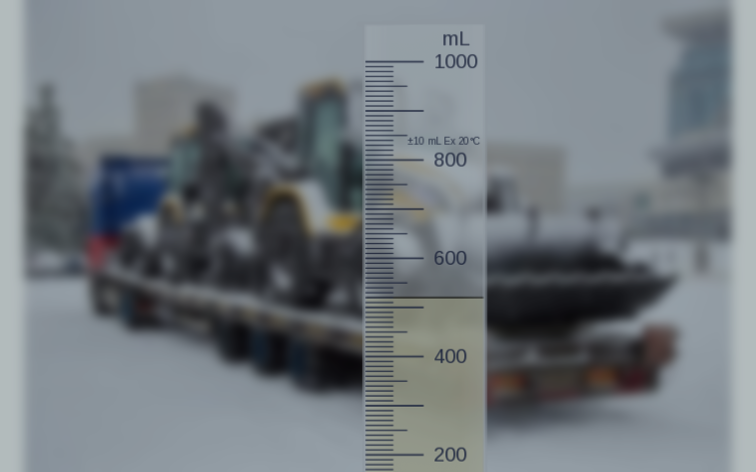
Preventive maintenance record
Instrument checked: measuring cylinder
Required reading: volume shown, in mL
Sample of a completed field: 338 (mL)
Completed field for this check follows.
520 (mL)
